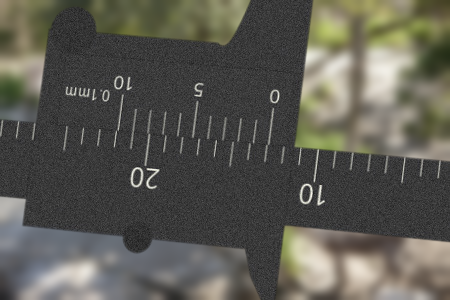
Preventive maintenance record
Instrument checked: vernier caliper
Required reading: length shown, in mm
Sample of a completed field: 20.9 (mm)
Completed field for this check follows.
12.9 (mm)
